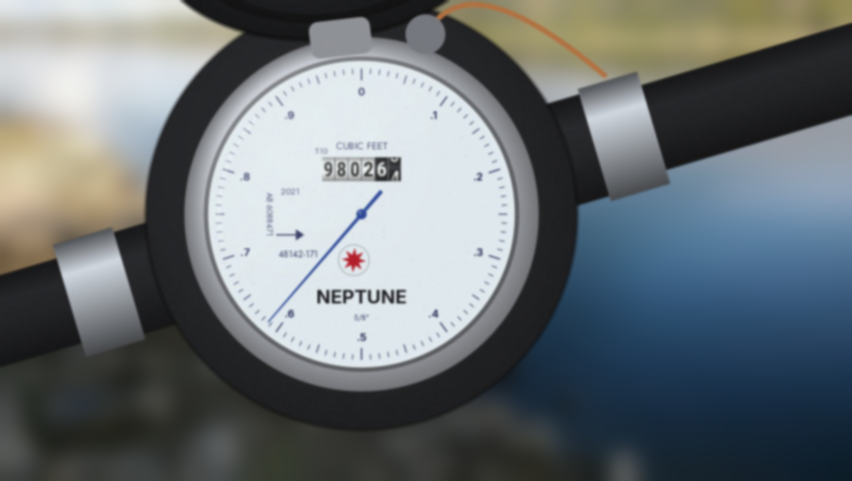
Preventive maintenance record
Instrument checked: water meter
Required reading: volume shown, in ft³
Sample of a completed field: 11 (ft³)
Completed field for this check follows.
980263.61 (ft³)
